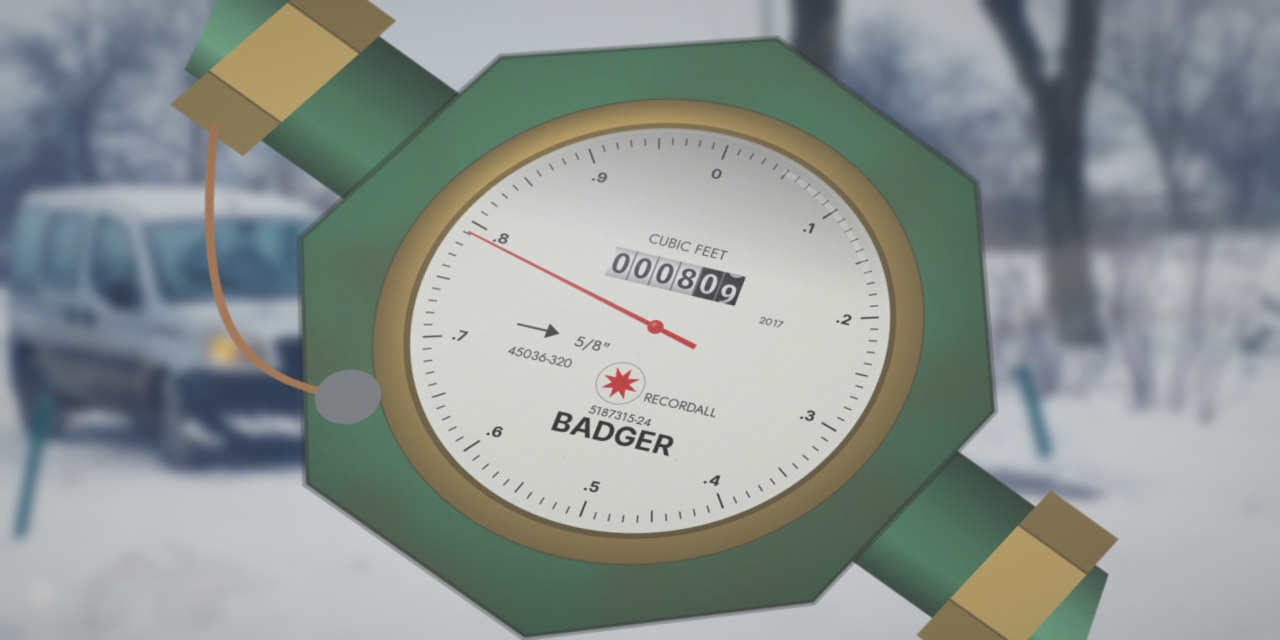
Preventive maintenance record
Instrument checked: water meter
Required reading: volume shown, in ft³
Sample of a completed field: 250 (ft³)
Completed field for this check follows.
808.79 (ft³)
